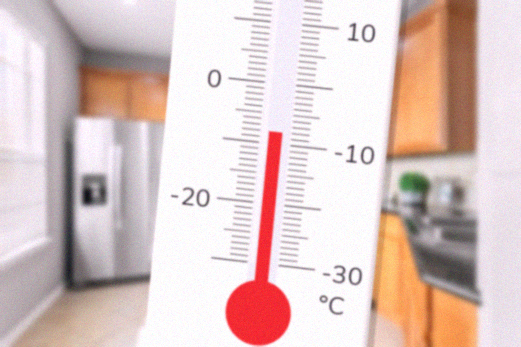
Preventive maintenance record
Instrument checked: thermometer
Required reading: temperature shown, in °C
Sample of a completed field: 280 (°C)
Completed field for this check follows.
-8 (°C)
